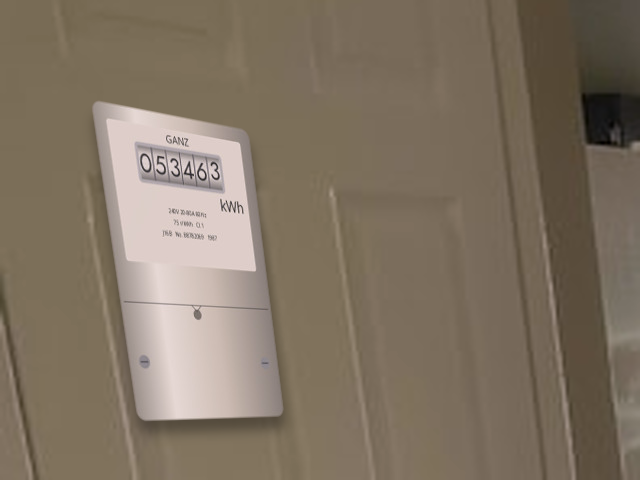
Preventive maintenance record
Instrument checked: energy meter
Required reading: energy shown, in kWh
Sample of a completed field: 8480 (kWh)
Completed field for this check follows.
53463 (kWh)
